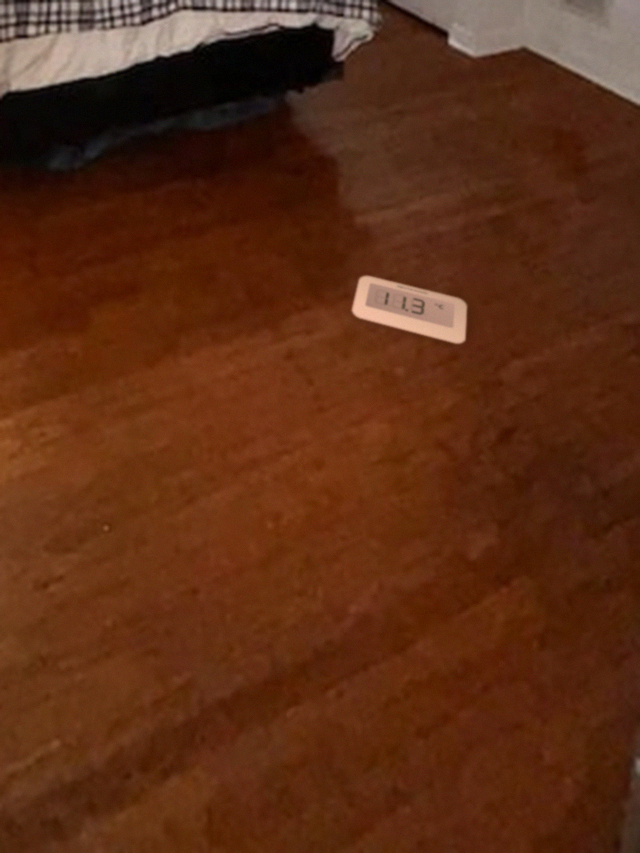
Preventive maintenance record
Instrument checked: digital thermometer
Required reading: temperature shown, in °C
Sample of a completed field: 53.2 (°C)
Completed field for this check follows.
11.3 (°C)
